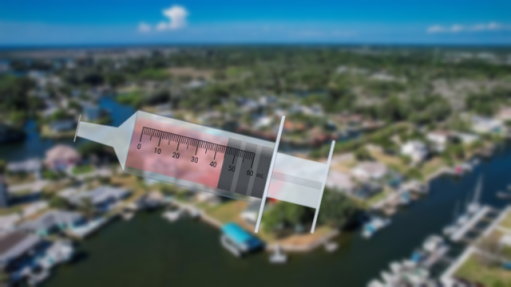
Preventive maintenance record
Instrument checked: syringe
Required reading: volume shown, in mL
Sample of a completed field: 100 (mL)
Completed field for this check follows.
45 (mL)
